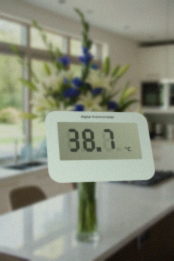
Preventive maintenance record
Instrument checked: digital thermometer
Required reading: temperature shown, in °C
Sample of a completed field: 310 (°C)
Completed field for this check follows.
38.7 (°C)
